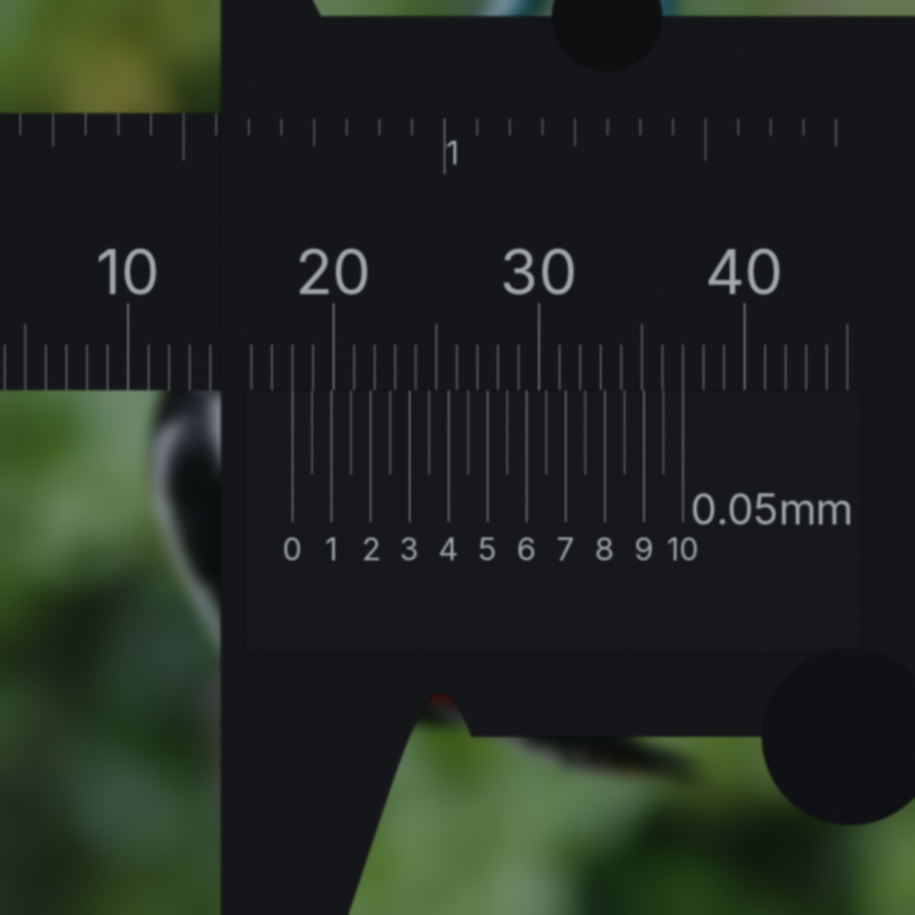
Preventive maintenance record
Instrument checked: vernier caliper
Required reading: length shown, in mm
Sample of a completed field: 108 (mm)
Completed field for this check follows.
18.0 (mm)
